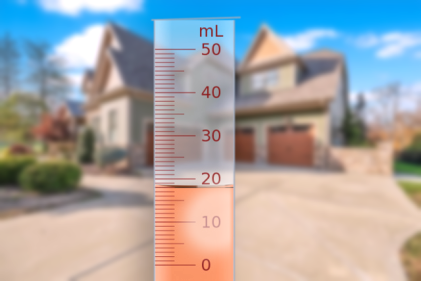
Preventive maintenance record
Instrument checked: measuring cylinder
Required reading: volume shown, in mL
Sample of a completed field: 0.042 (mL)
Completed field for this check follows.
18 (mL)
